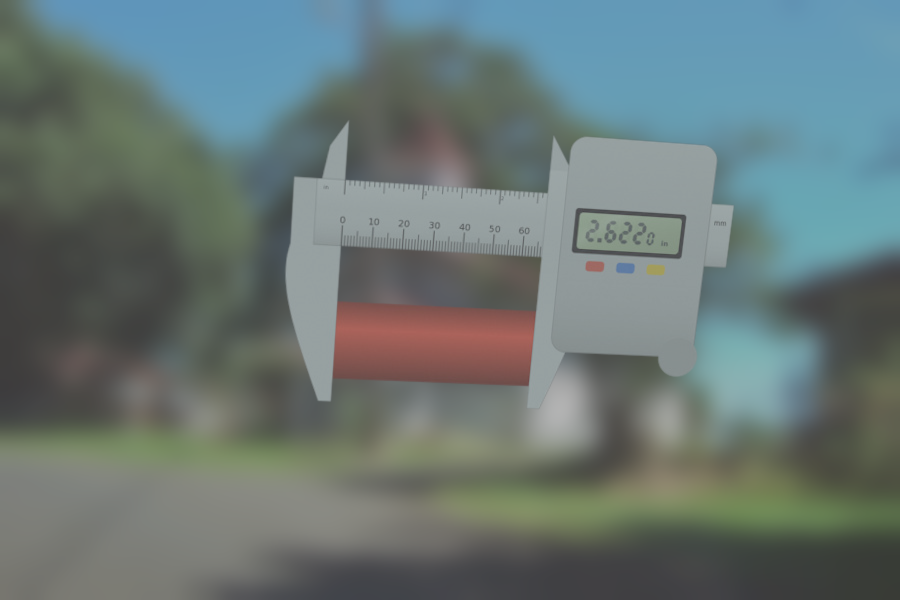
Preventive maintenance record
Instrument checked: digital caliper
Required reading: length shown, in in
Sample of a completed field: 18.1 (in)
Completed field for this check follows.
2.6220 (in)
